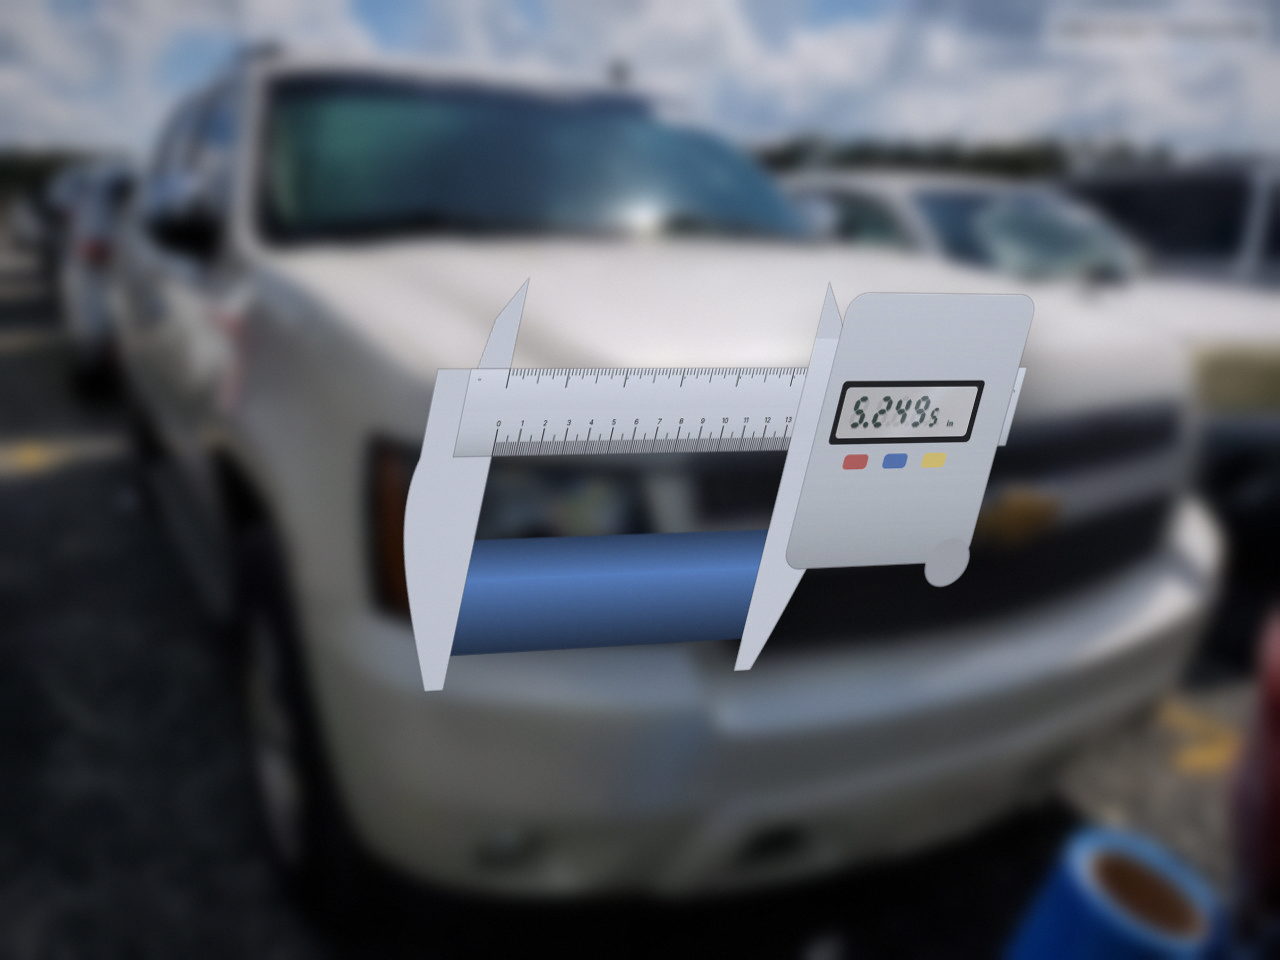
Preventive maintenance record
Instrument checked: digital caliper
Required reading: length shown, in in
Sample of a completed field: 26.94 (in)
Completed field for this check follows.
5.2495 (in)
